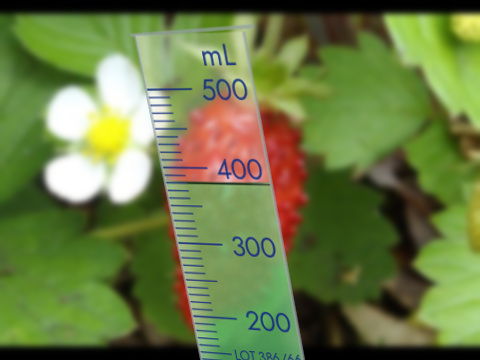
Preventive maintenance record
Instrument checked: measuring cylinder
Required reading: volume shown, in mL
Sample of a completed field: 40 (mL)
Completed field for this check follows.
380 (mL)
